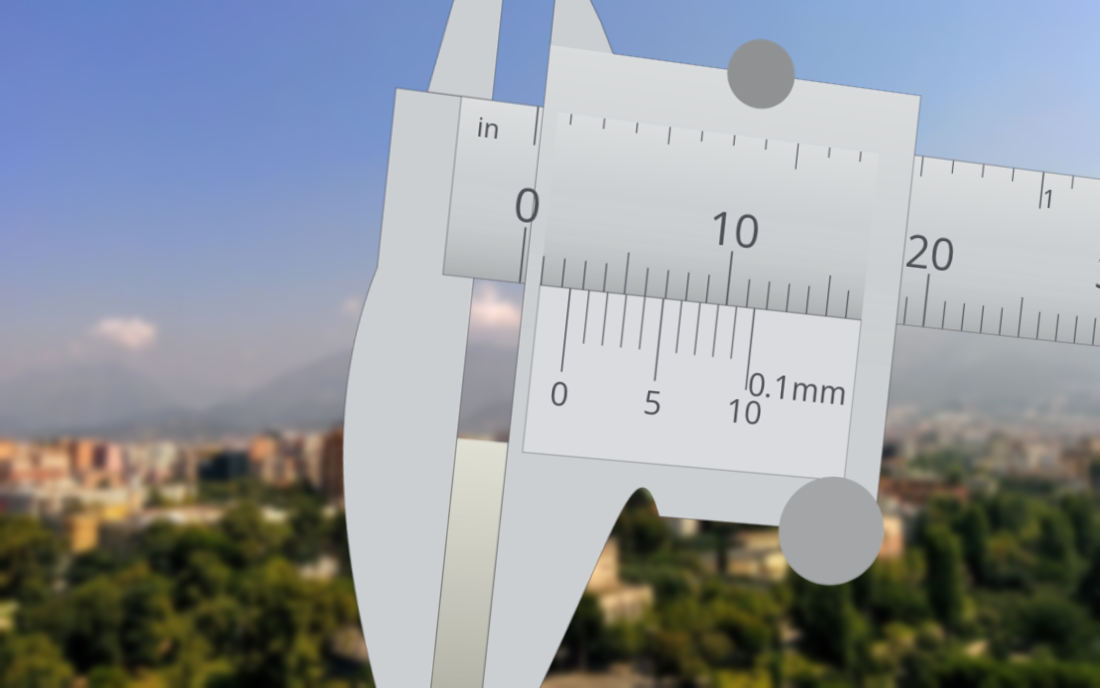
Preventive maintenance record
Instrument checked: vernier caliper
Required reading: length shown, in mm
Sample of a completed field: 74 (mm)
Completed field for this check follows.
2.4 (mm)
